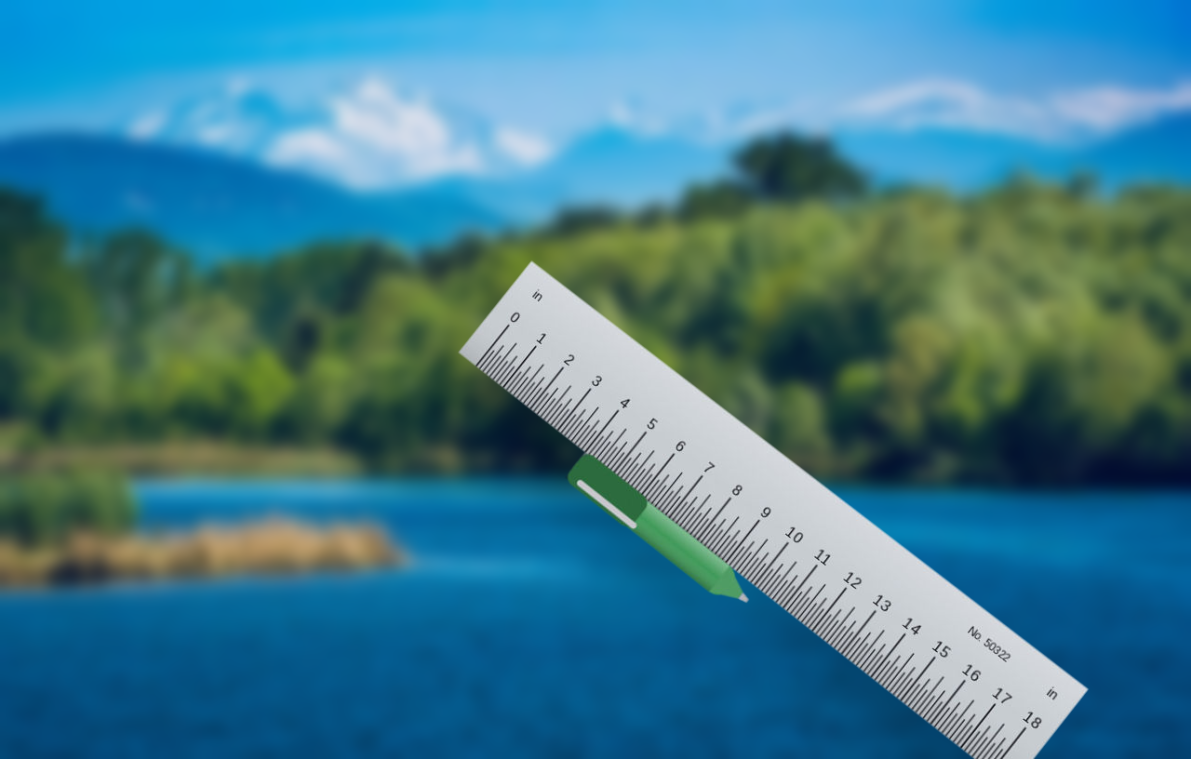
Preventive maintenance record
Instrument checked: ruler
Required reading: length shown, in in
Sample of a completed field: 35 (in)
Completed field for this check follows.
6.125 (in)
